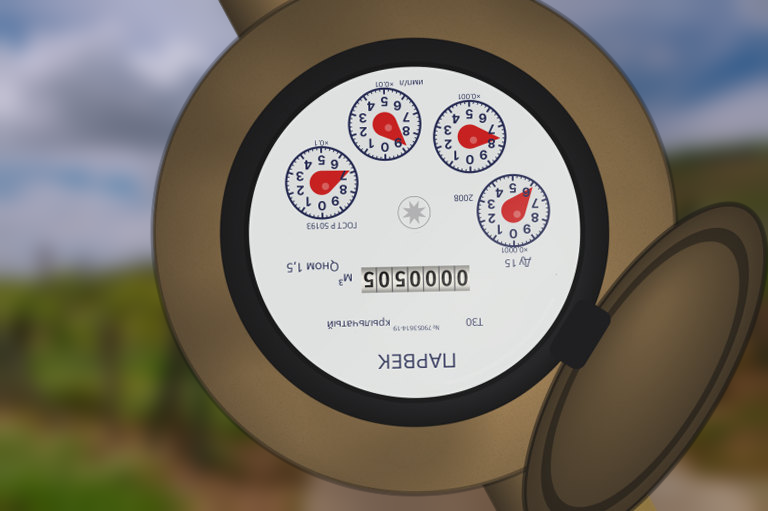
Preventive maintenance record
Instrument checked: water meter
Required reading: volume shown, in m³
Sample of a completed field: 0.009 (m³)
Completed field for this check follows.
505.6876 (m³)
